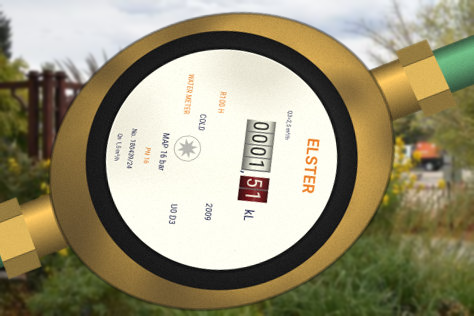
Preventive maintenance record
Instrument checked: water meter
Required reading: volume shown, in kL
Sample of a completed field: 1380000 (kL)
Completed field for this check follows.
1.51 (kL)
